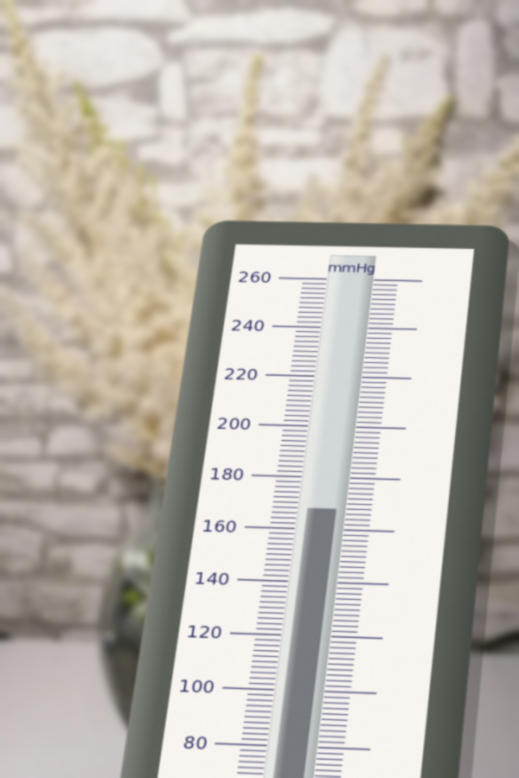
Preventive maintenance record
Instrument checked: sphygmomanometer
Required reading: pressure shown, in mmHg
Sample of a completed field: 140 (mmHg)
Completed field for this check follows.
168 (mmHg)
